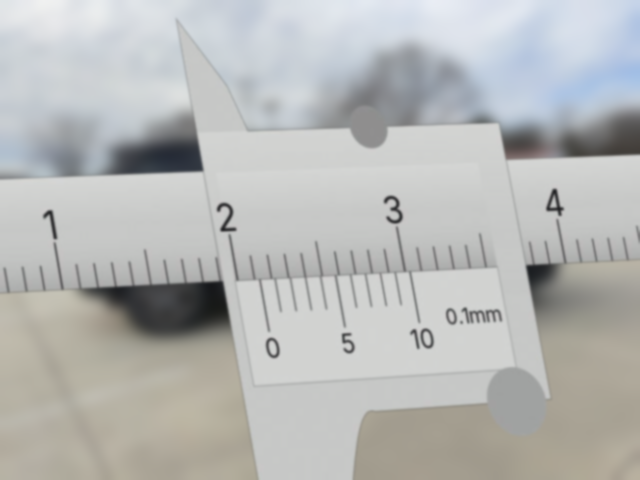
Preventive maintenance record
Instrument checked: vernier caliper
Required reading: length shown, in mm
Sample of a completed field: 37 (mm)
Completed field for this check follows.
21.3 (mm)
